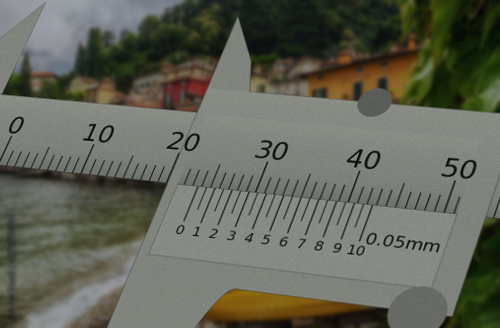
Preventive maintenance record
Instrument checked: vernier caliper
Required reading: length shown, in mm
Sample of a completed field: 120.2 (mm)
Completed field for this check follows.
23.6 (mm)
